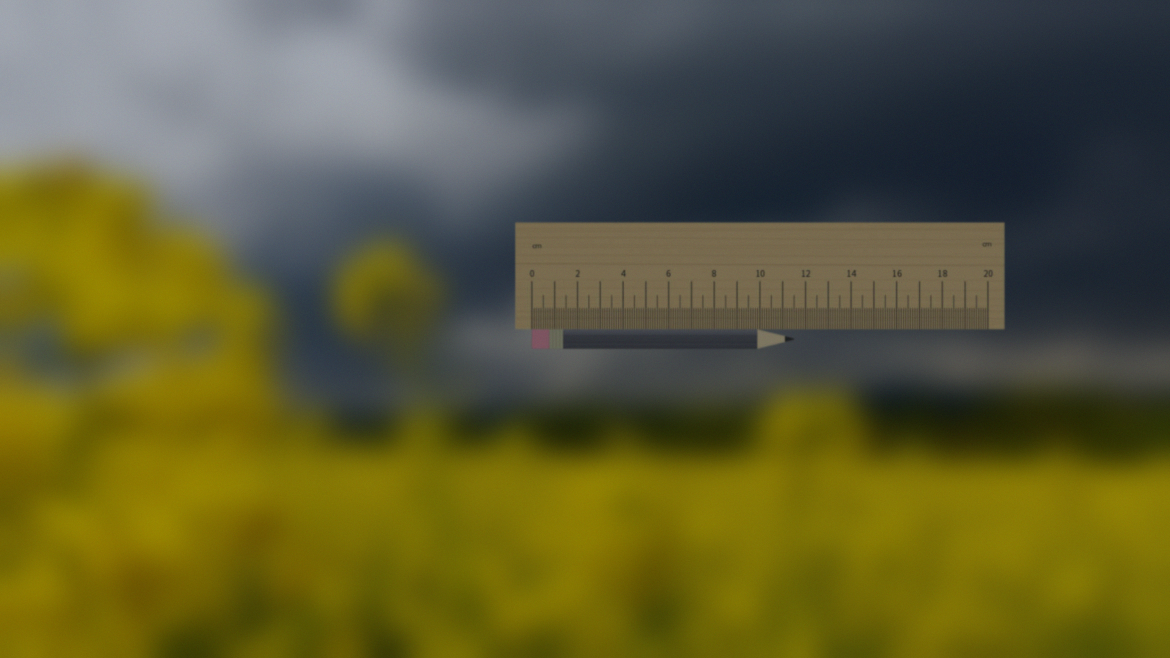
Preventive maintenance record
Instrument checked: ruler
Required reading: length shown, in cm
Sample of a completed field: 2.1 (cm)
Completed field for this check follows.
11.5 (cm)
